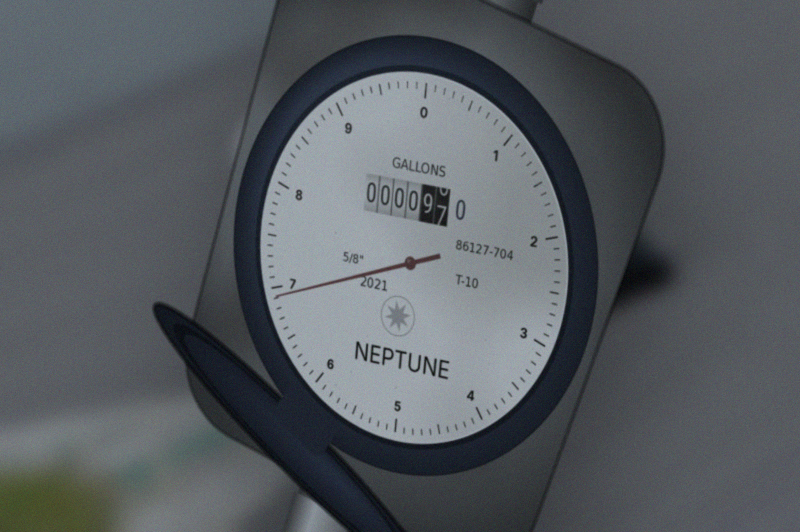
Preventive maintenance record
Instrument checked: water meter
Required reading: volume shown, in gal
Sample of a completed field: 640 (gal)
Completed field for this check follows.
966.9 (gal)
